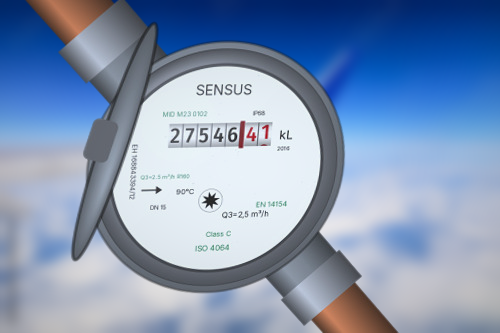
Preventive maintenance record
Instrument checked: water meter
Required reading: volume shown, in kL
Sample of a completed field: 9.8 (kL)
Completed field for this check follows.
27546.41 (kL)
